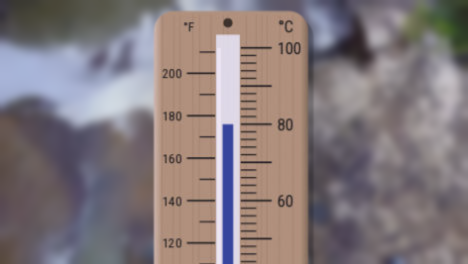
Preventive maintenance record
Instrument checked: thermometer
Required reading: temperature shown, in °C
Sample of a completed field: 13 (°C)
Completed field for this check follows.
80 (°C)
